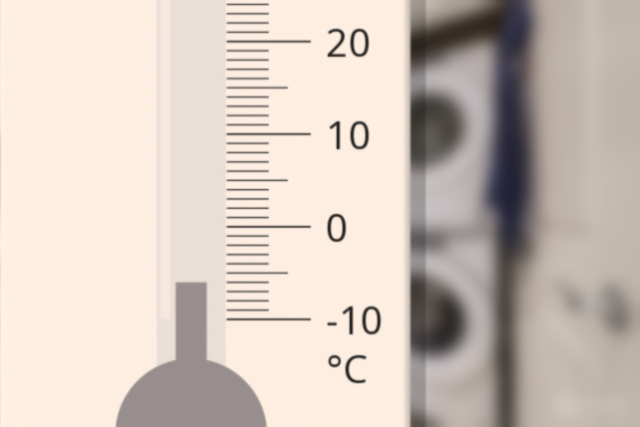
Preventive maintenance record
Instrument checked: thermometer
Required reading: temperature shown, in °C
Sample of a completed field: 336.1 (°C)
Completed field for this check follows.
-6 (°C)
